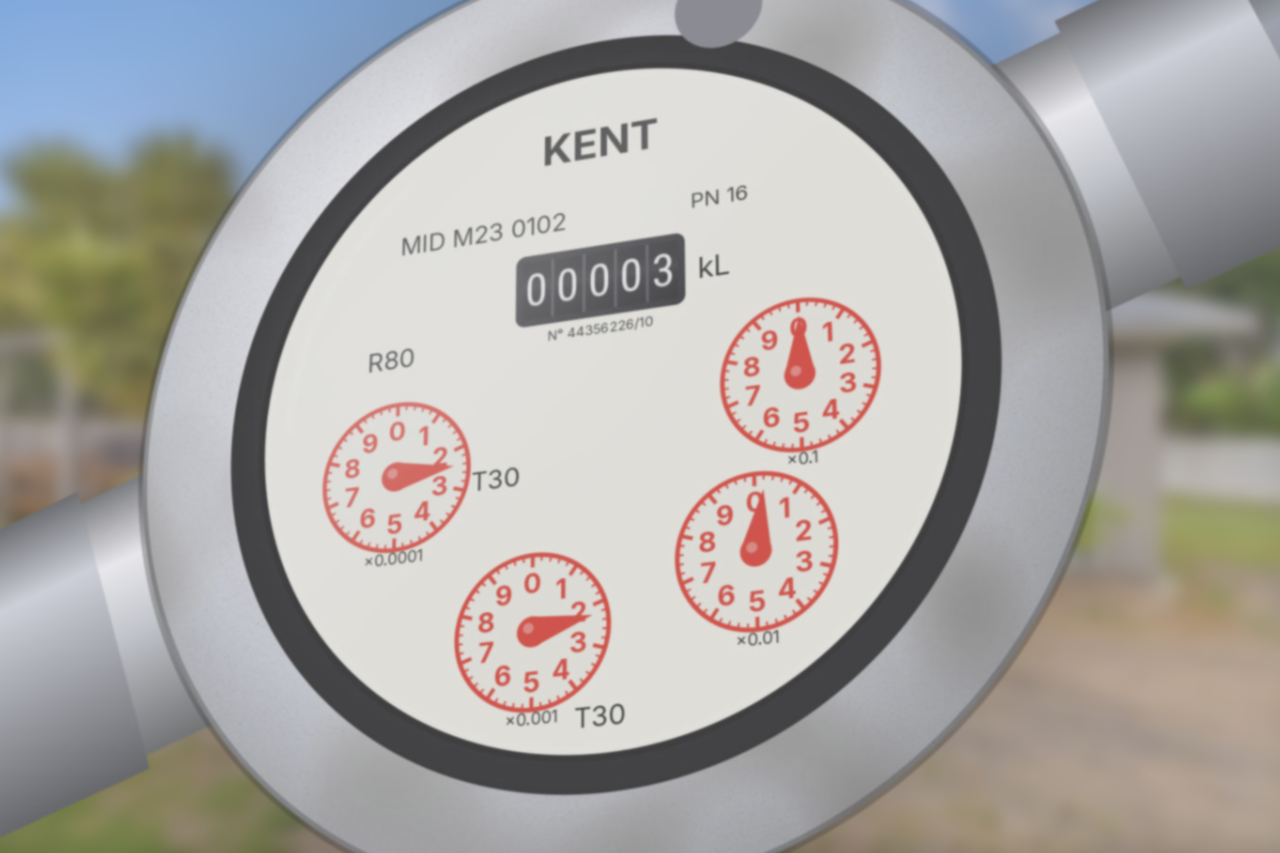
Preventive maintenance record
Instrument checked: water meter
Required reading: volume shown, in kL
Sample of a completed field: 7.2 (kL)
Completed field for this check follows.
3.0022 (kL)
